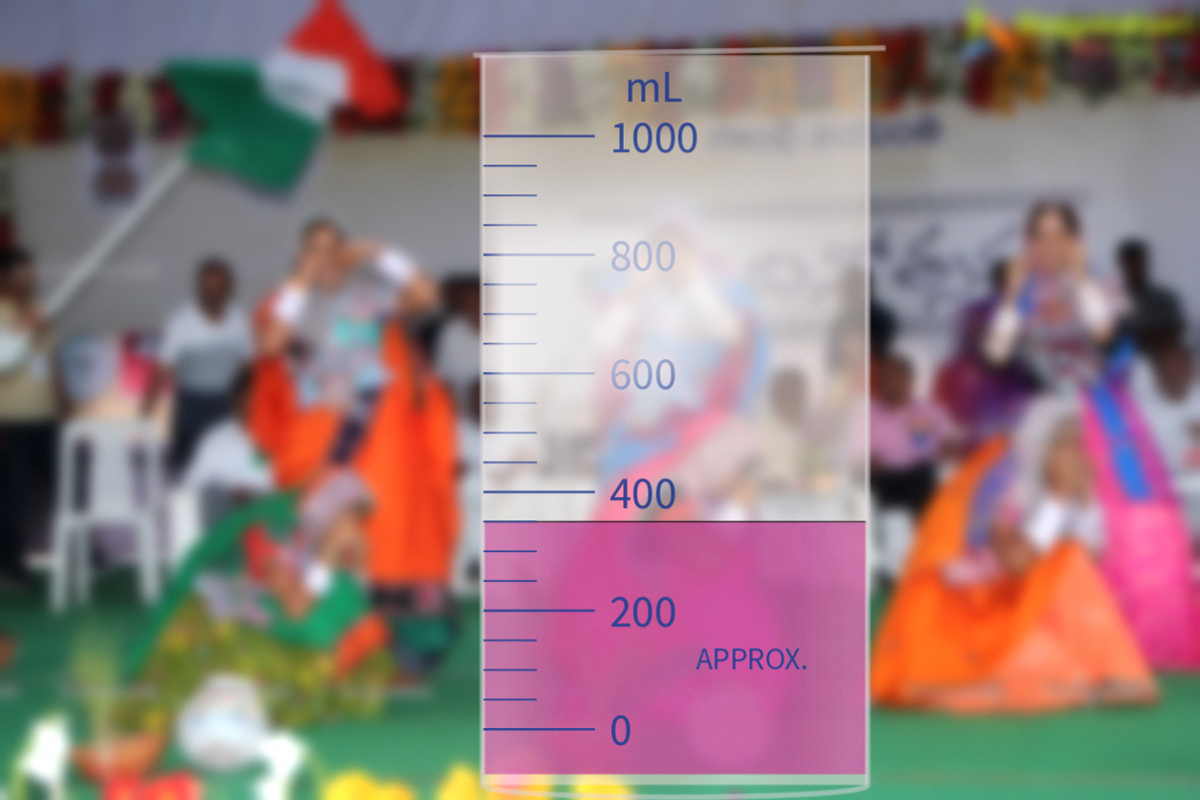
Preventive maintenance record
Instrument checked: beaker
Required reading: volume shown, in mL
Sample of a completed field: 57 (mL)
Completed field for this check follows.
350 (mL)
